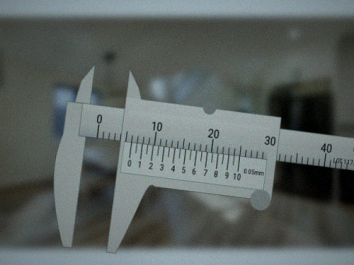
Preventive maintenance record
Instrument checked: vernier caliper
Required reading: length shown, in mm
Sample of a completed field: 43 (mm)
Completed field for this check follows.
6.0 (mm)
